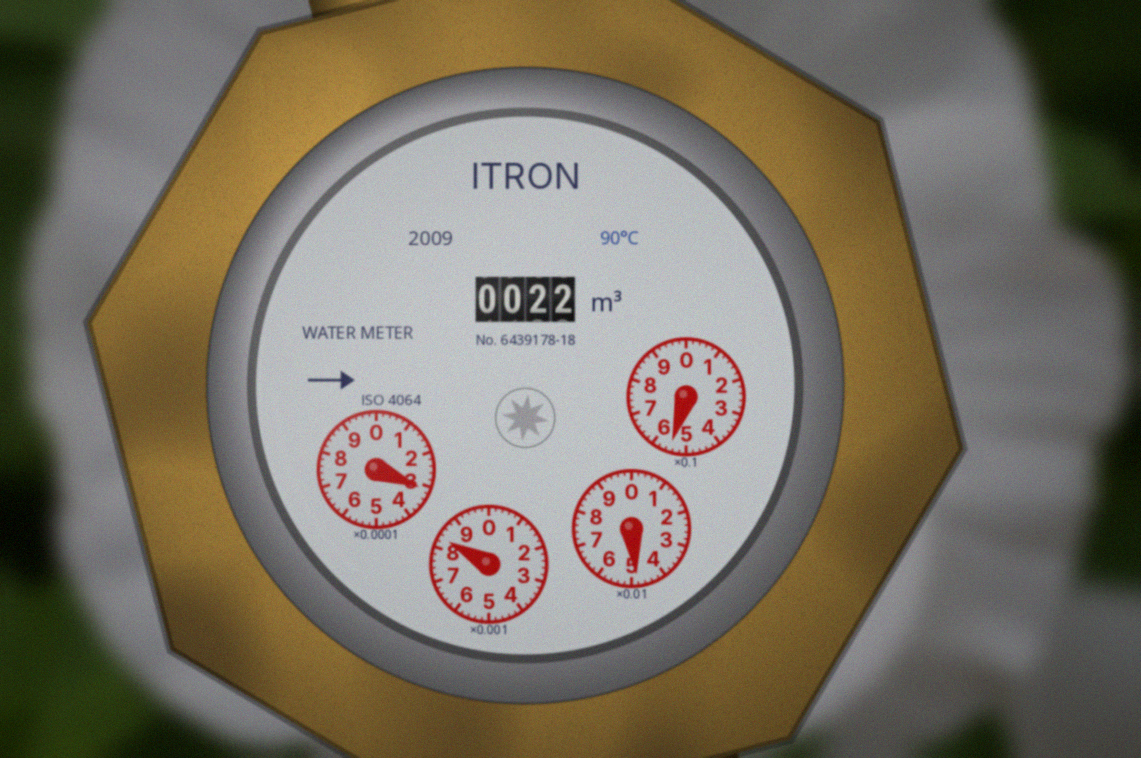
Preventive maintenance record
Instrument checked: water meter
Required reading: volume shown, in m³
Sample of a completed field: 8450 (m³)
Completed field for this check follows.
22.5483 (m³)
